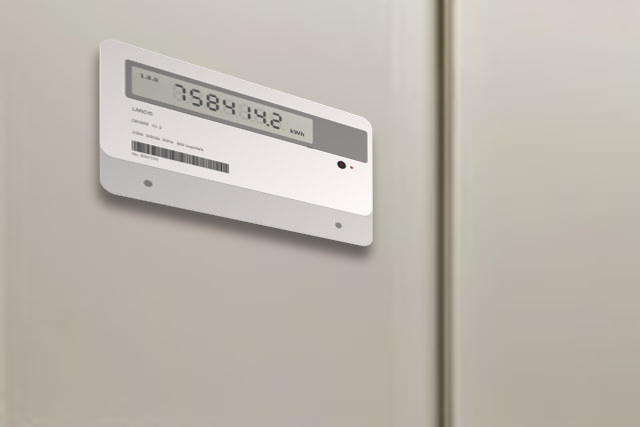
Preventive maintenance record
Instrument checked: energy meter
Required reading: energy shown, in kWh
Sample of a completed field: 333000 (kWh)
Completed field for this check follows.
758414.2 (kWh)
